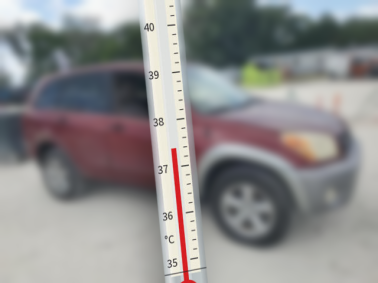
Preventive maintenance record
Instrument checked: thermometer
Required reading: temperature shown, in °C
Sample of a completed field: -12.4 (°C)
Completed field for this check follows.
37.4 (°C)
